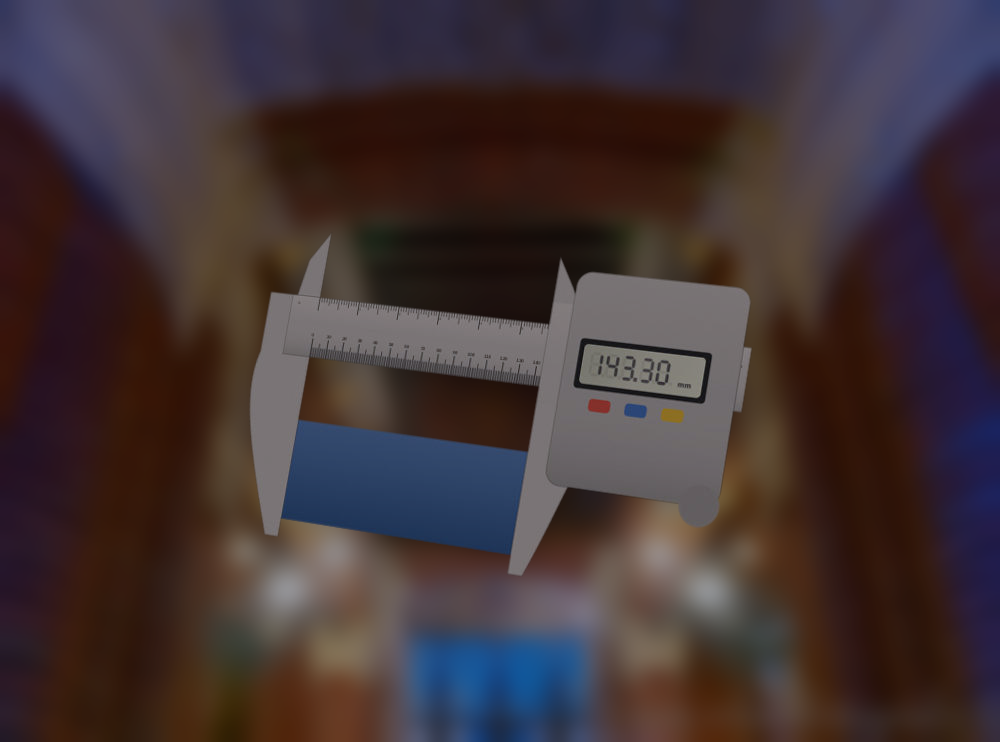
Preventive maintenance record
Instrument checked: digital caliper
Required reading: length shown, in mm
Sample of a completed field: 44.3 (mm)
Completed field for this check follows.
143.30 (mm)
